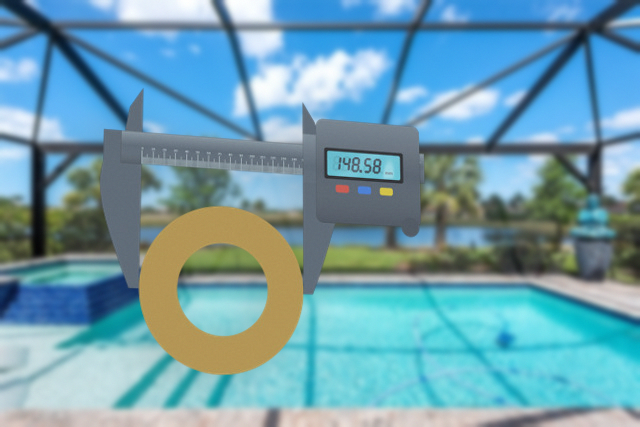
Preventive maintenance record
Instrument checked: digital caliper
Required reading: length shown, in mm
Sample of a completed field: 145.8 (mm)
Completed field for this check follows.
148.58 (mm)
